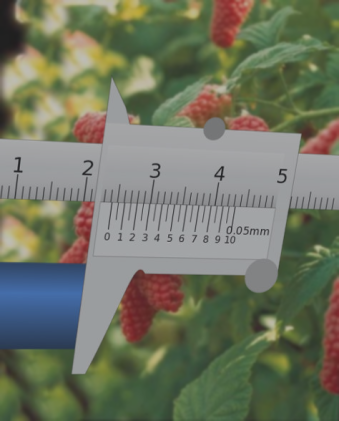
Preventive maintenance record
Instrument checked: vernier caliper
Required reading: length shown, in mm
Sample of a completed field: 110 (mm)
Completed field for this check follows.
24.2 (mm)
